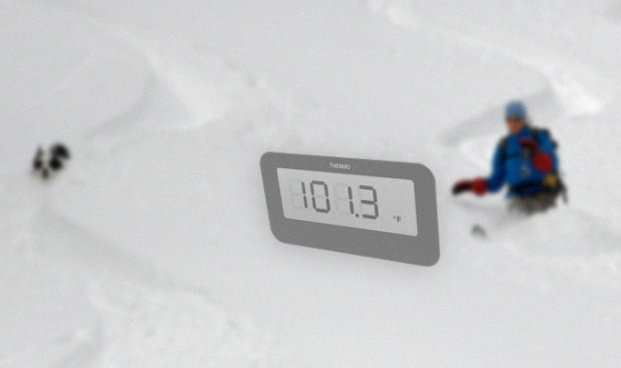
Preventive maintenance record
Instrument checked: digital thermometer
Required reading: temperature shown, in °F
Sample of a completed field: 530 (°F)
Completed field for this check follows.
101.3 (°F)
